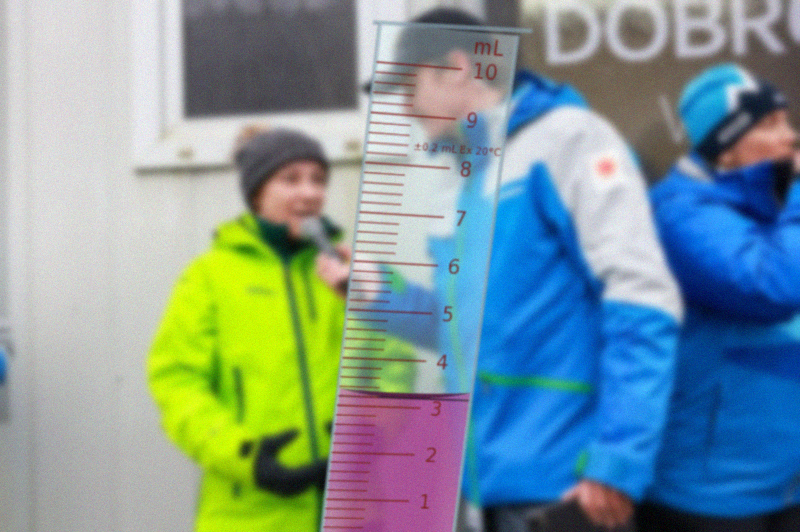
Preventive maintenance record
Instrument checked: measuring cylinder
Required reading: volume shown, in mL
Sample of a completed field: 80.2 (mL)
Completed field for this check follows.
3.2 (mL)
